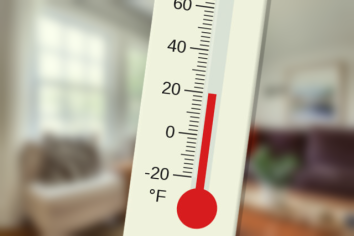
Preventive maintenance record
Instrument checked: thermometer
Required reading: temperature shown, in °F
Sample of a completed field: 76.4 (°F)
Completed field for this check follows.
20 (°F)
